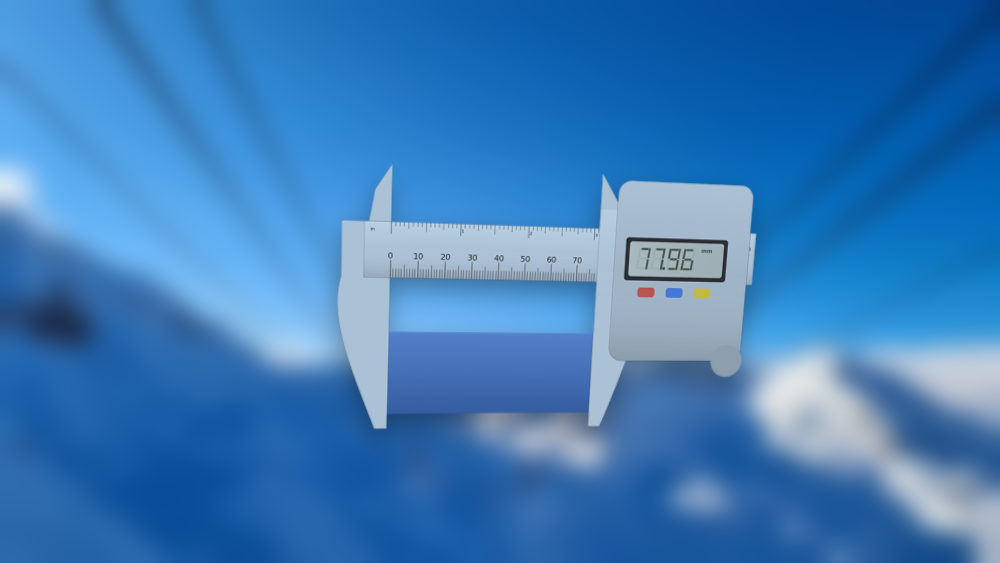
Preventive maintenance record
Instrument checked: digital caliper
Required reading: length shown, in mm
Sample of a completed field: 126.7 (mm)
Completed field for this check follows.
77.96 (mm)
